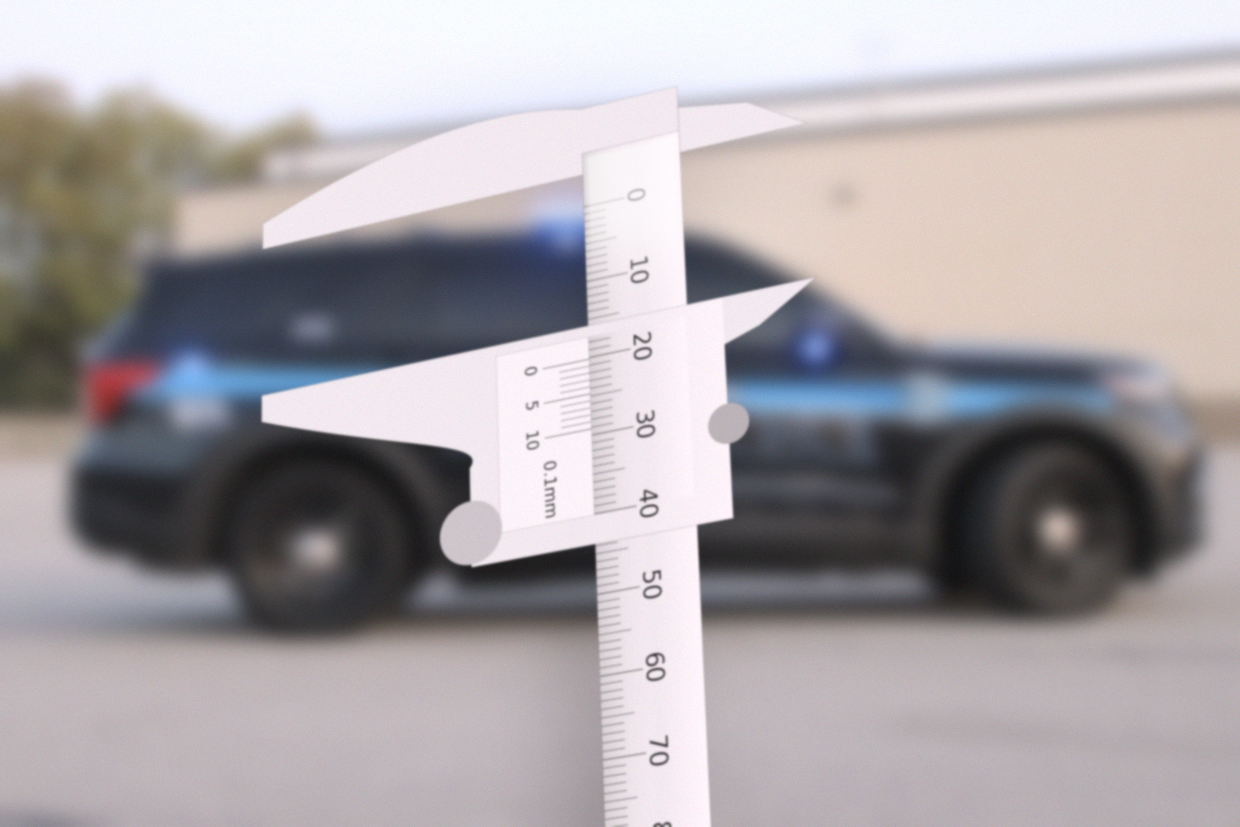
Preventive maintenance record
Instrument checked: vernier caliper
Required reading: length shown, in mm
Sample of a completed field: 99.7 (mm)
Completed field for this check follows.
20.2 (mm)
